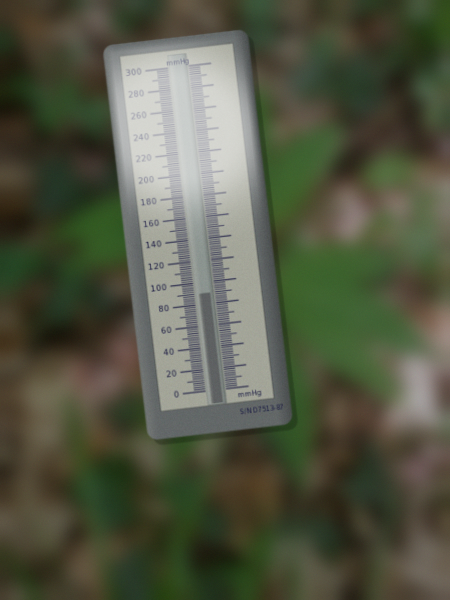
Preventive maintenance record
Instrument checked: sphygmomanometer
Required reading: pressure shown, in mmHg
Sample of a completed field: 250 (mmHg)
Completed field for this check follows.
90 (mmHg)
